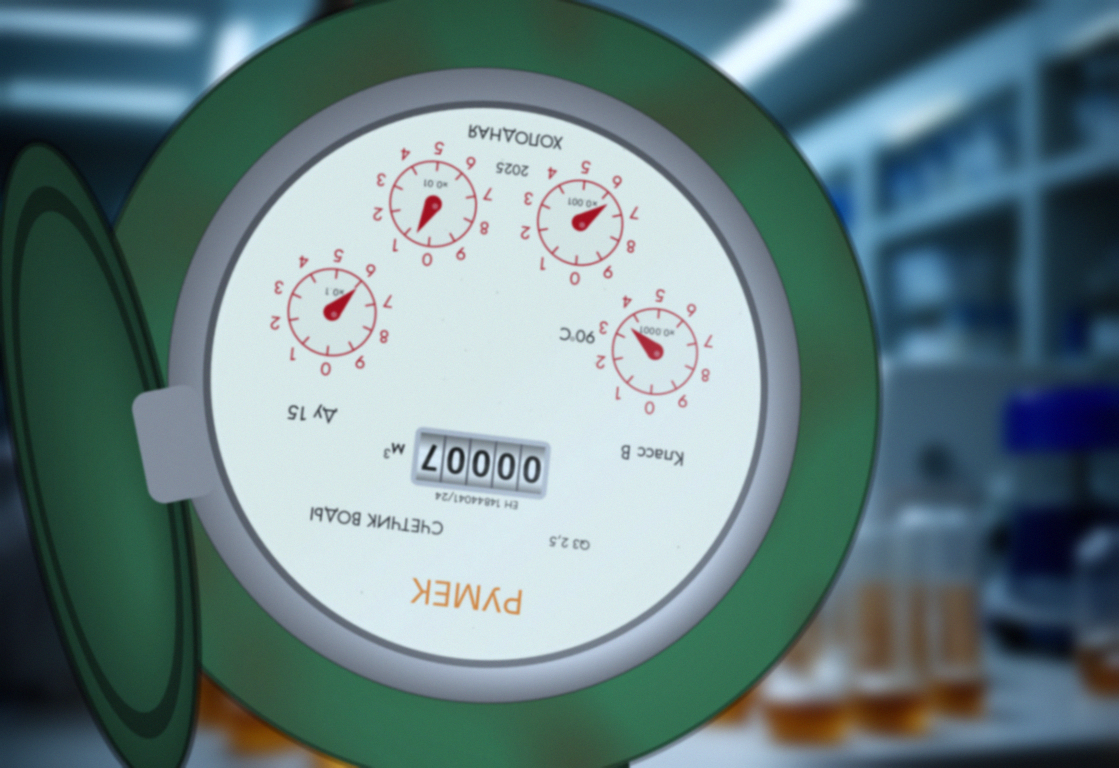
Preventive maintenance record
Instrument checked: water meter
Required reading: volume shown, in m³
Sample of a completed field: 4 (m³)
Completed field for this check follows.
7.6063 (m³)
